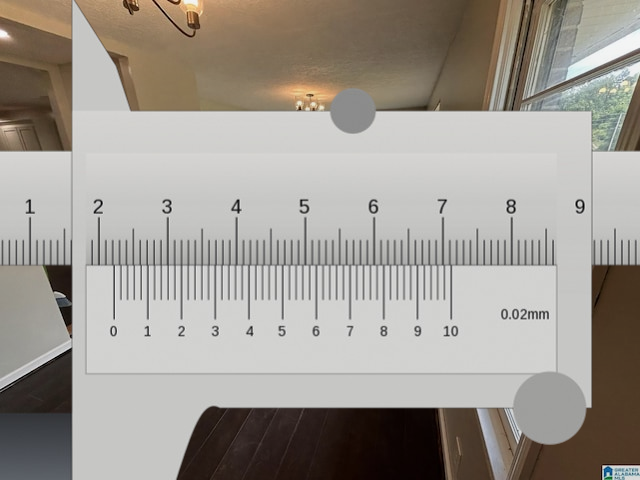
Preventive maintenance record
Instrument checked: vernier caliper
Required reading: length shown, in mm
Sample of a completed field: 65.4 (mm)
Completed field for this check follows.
22.2 (mm)
